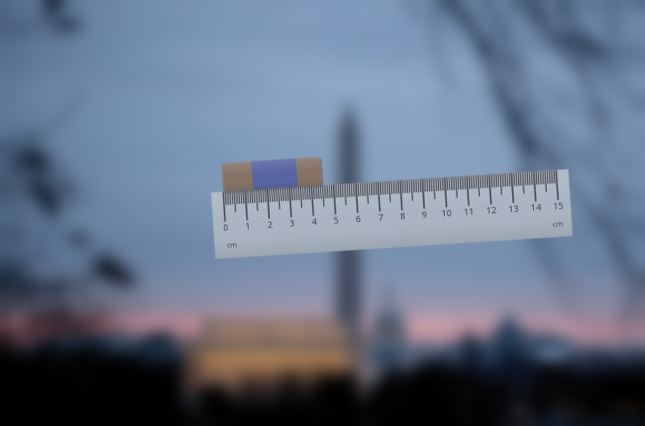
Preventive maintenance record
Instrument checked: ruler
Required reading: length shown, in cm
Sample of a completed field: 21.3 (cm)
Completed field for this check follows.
4.5 (cm)
